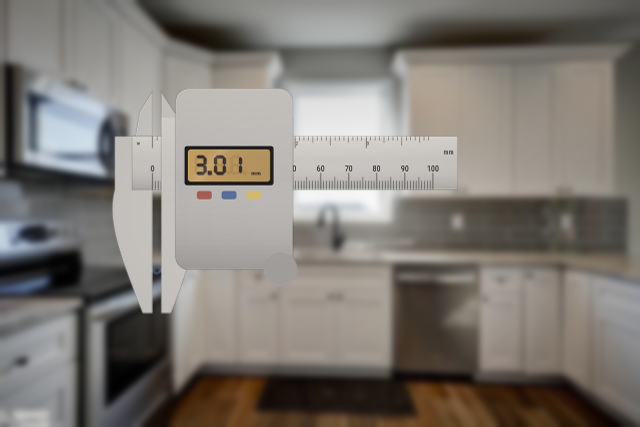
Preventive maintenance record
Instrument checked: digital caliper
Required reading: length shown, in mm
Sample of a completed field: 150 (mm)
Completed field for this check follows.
3.01 (mm)
